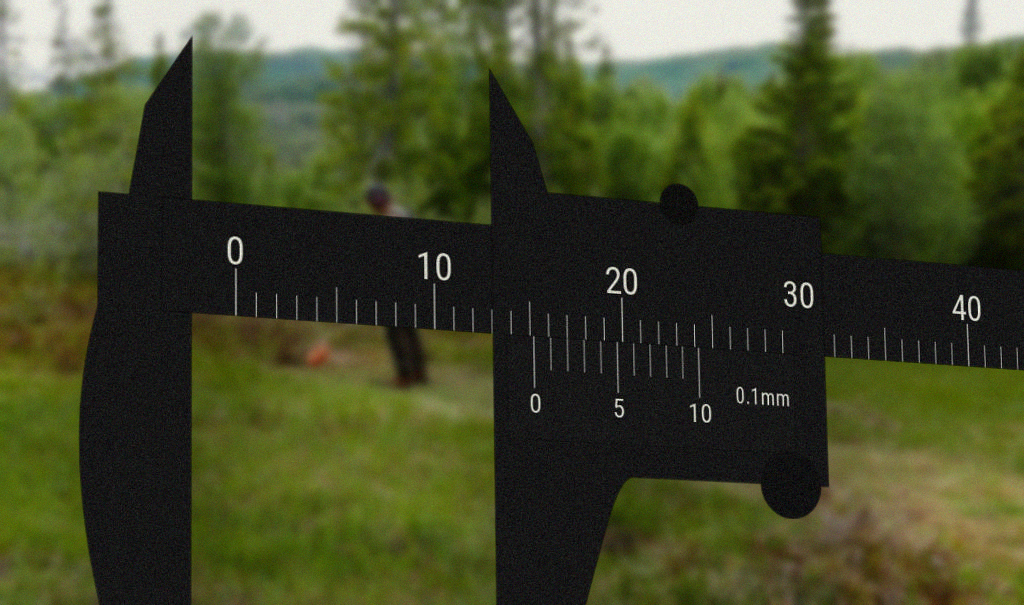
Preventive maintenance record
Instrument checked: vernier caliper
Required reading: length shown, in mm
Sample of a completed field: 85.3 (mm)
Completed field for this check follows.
15.2 (mm)
